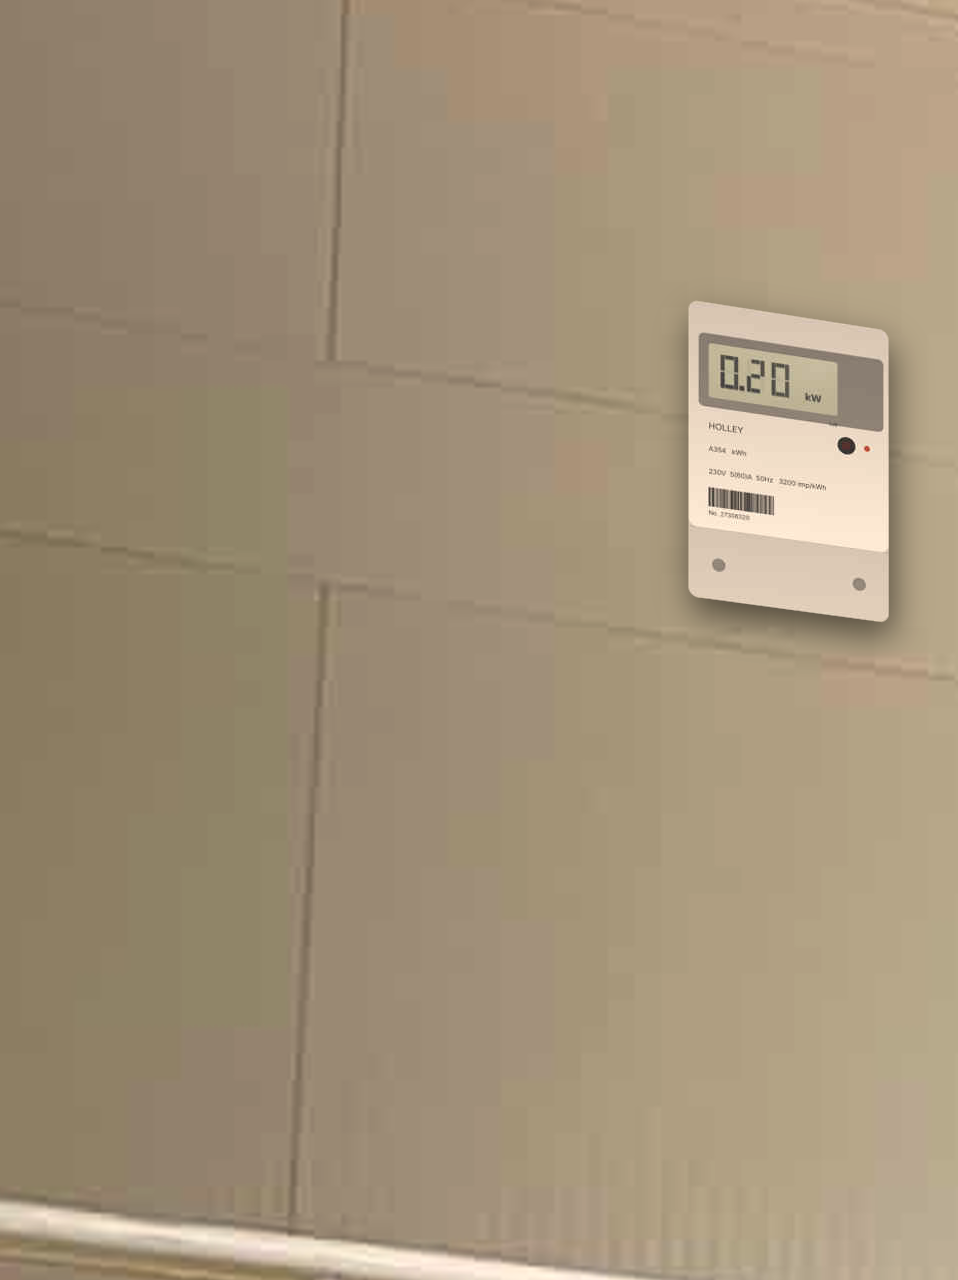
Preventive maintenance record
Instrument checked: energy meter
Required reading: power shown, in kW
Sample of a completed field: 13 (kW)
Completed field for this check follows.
0.20 (kW)
